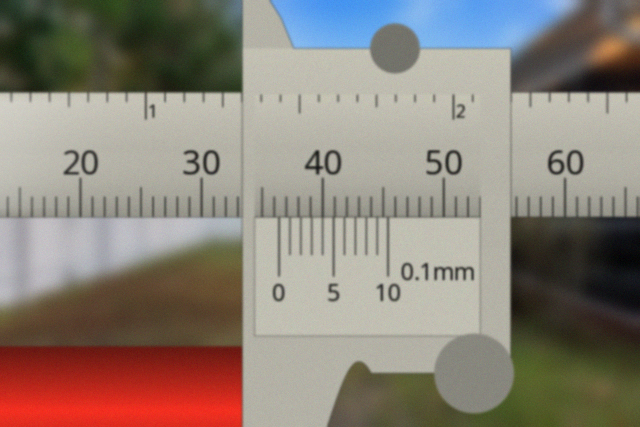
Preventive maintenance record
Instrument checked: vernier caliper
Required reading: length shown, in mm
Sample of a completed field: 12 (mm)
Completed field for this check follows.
36.4 (mm)
